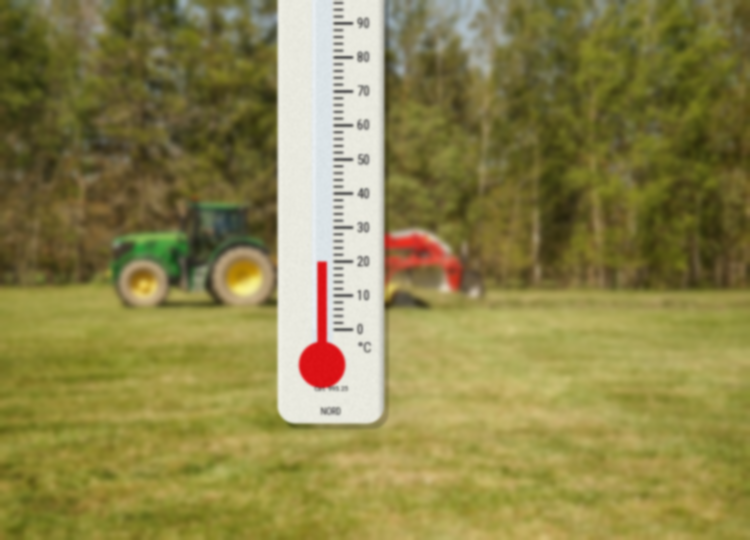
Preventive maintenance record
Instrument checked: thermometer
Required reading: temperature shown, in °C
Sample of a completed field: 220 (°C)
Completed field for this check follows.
20 (°C)
